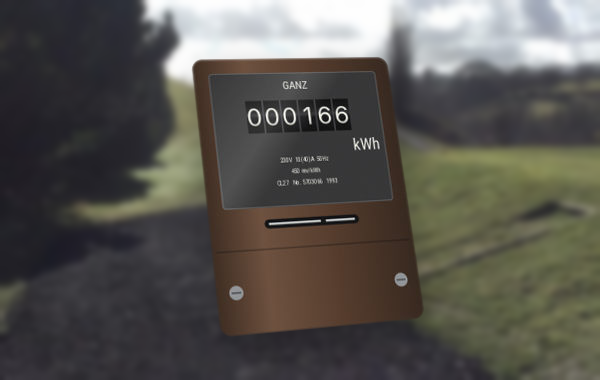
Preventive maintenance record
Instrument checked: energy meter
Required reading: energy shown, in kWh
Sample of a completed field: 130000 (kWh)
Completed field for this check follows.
166 (kWh)
